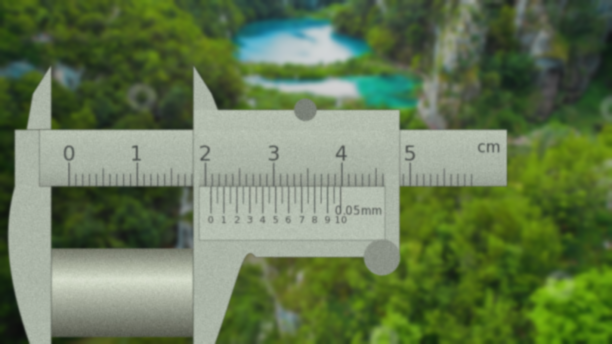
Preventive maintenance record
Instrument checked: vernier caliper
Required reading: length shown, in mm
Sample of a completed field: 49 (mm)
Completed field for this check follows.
20.8 (mm)
